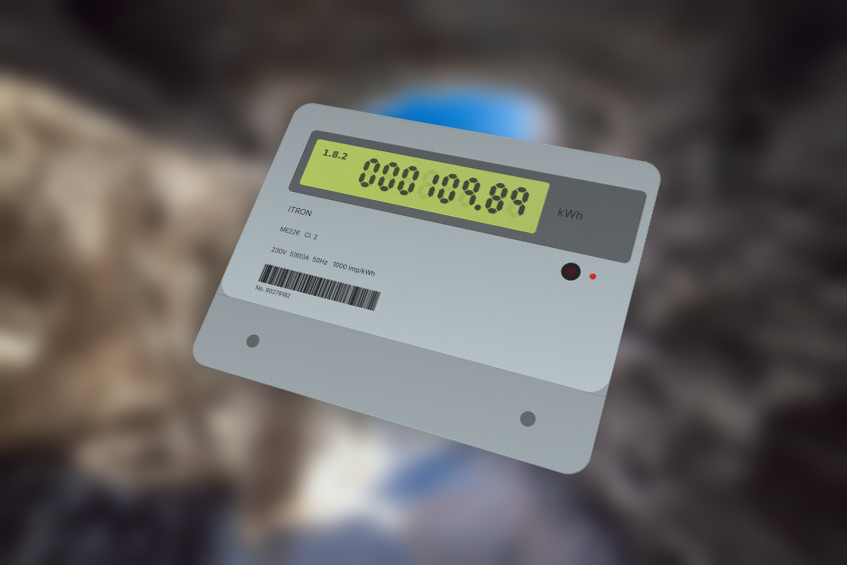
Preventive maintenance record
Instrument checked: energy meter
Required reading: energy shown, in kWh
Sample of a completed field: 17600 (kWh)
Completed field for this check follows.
109.89 (kWh)
